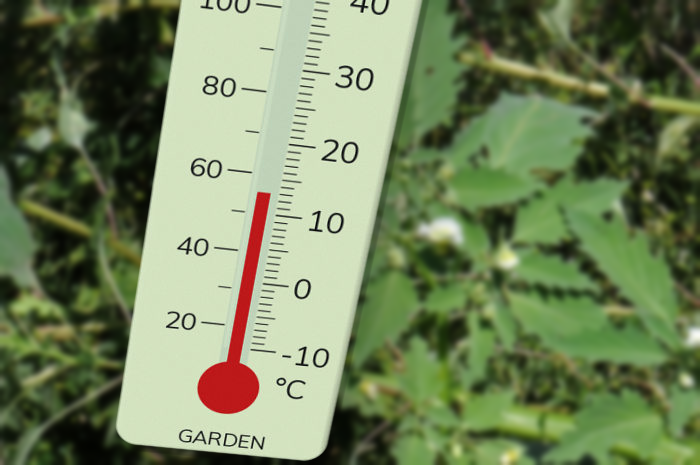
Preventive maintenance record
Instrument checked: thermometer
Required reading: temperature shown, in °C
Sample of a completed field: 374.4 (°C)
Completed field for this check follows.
13 (°C)
